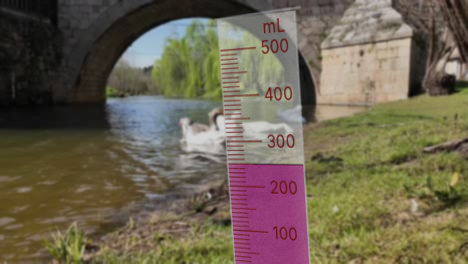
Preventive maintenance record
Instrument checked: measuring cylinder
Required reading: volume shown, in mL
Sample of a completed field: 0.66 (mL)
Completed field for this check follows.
250 (mL)
